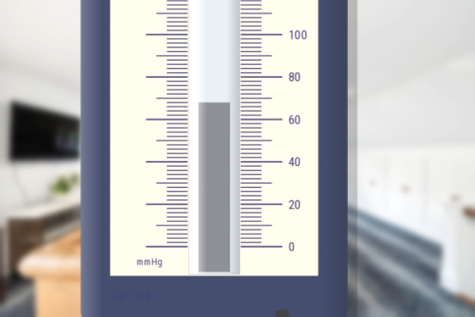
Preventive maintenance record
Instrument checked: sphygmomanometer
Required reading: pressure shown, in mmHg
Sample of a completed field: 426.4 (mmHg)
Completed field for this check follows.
68 (mmHg)
